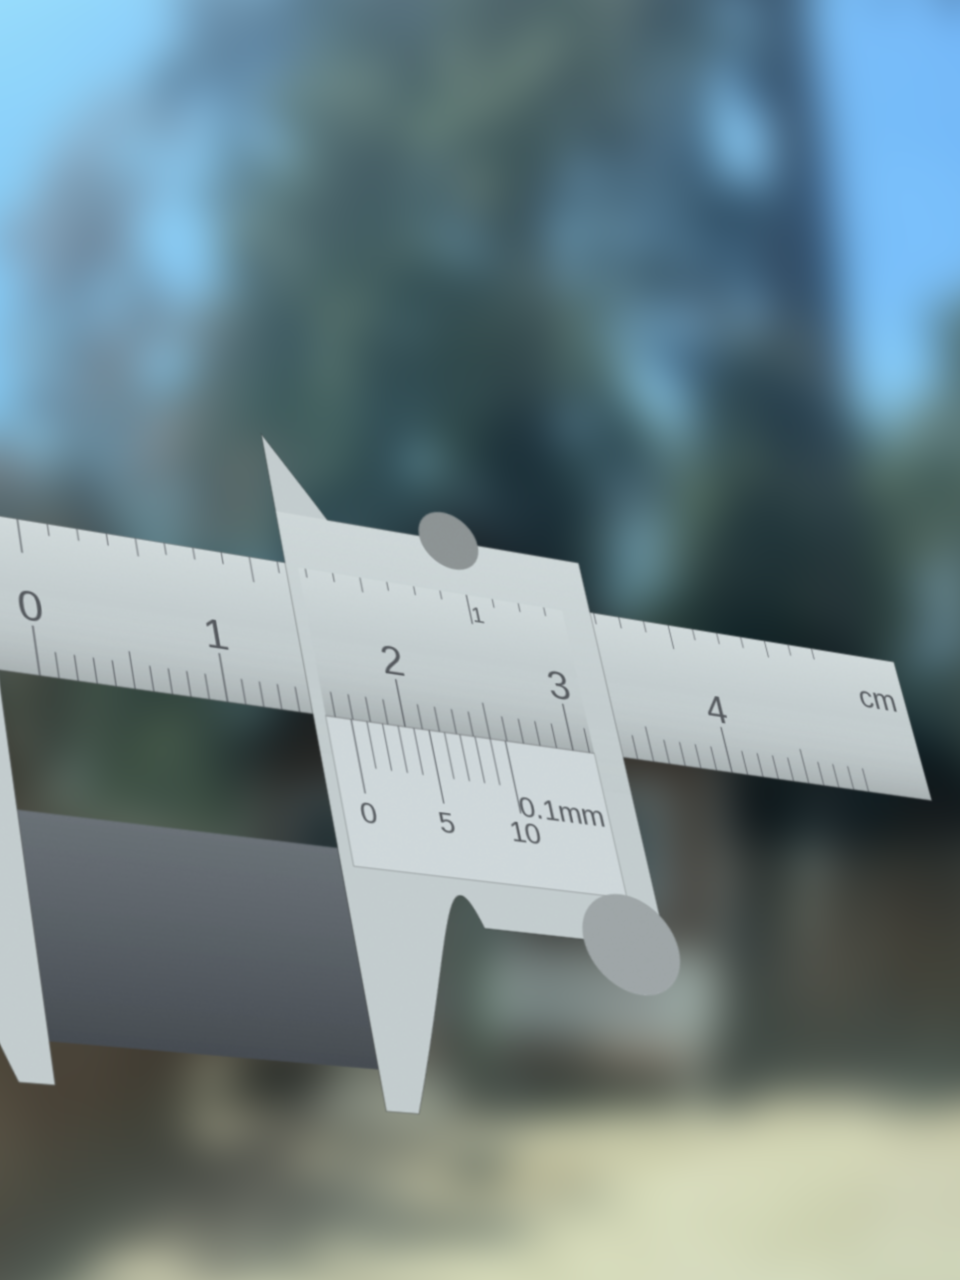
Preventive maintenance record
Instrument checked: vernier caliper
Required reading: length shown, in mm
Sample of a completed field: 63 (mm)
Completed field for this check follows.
16.9 (mm)
